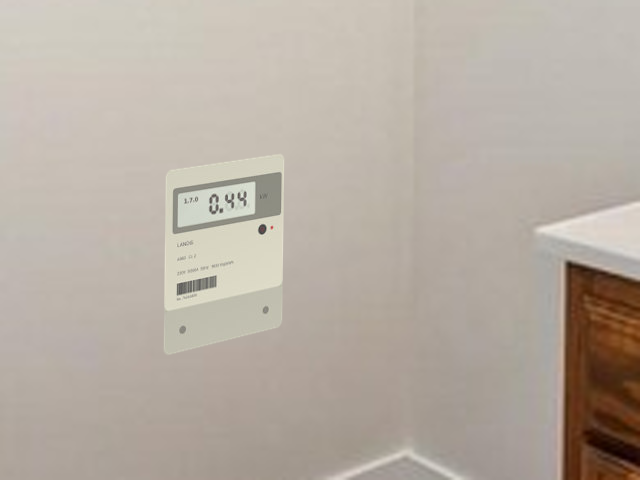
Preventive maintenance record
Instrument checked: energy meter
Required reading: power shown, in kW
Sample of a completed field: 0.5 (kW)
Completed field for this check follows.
0.44 (kW)
